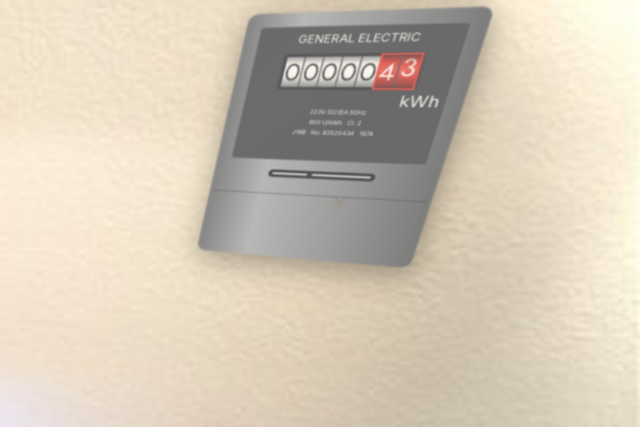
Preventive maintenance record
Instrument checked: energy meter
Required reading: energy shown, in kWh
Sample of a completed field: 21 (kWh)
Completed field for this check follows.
0.43 (kWh)
